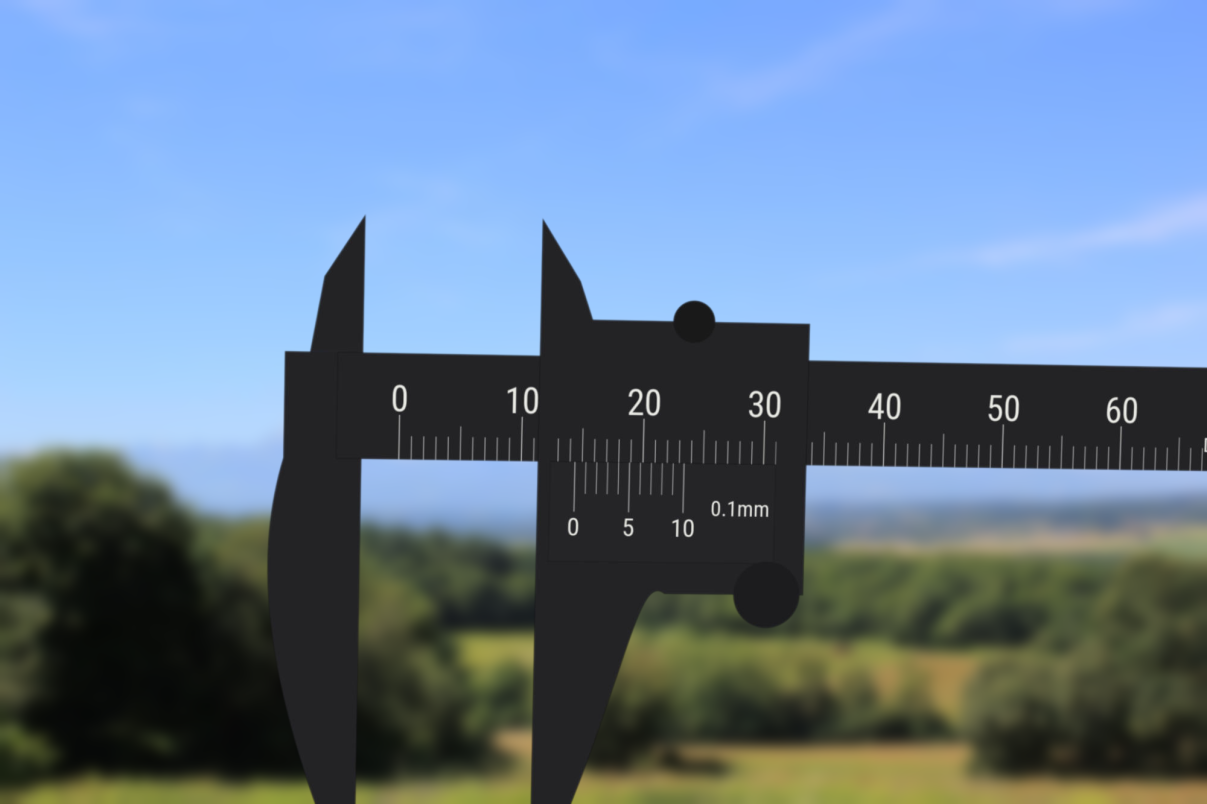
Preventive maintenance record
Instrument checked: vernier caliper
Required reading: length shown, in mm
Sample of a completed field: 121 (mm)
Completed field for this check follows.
14.4 (mm)
